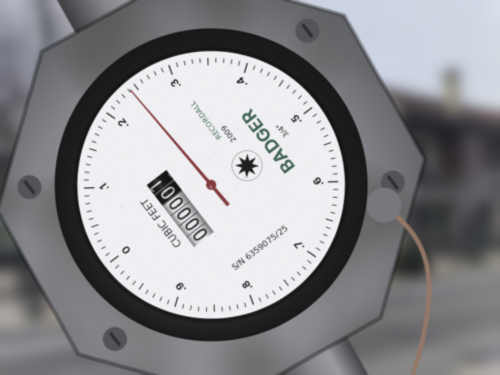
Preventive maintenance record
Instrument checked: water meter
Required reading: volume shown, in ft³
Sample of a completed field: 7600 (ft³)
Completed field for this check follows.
1.24 (ft³)
